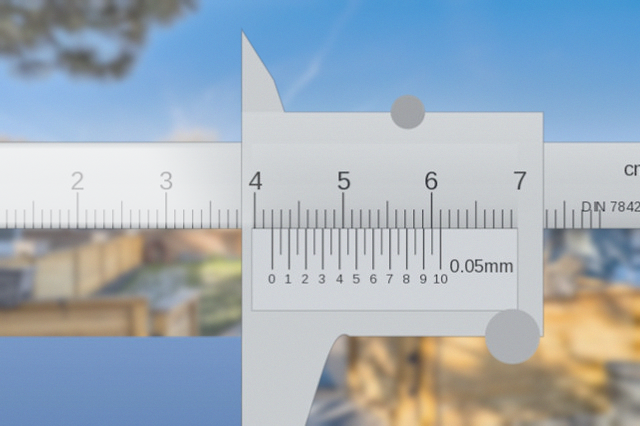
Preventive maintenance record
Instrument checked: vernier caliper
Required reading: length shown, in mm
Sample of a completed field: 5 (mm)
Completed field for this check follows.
42.0 (mm)
